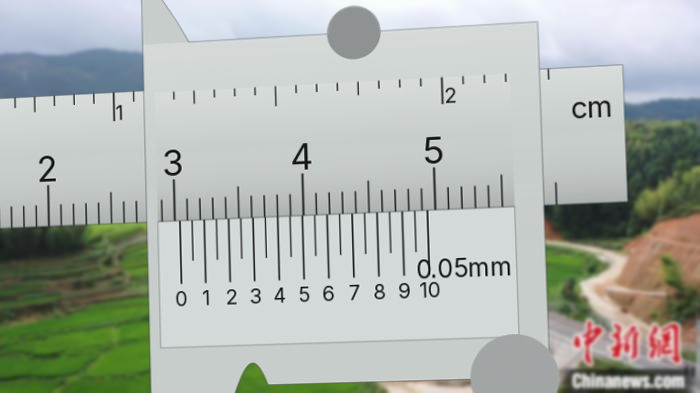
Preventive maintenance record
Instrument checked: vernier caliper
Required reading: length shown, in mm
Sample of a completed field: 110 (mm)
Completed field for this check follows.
30.4 (mm)
